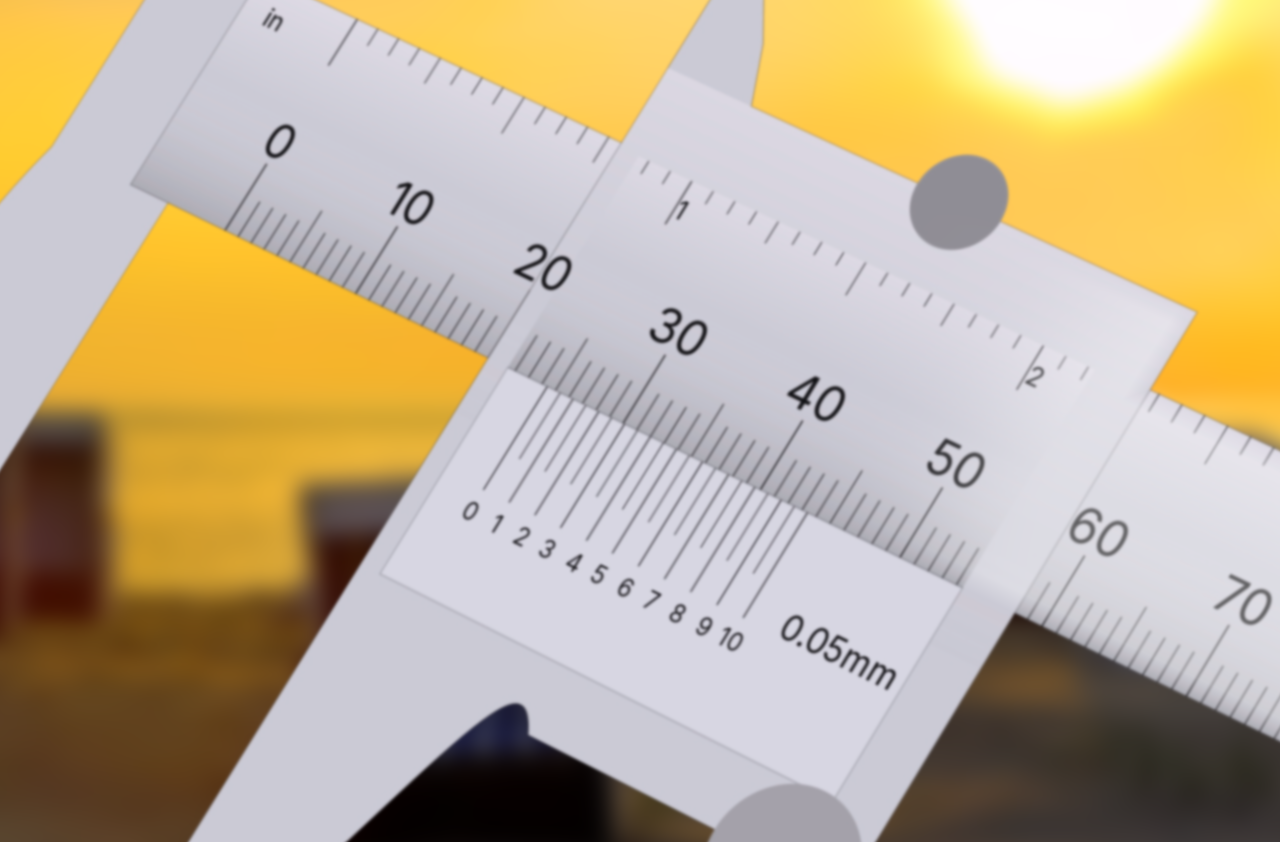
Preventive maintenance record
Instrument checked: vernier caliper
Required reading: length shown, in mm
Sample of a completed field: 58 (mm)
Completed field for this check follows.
24.4 (mm)
